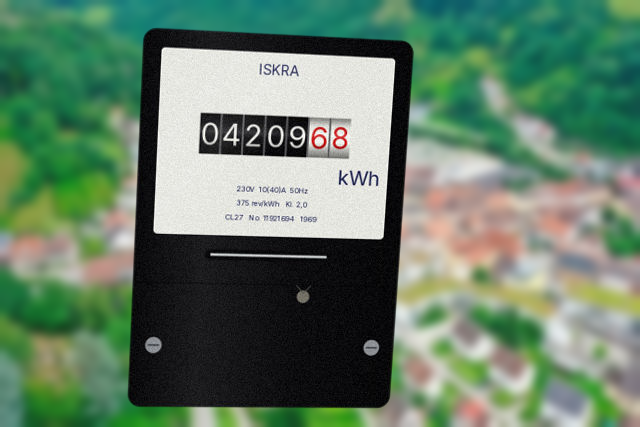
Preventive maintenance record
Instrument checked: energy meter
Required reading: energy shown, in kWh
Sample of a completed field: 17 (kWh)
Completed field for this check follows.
4209.68 (kWh)
